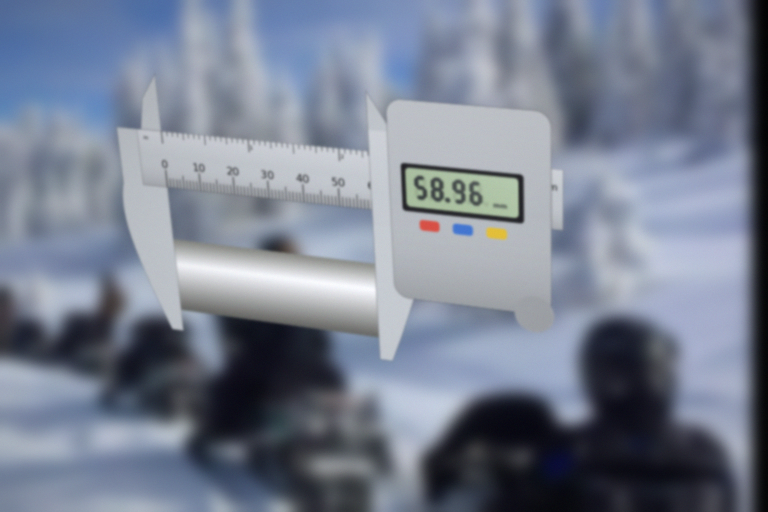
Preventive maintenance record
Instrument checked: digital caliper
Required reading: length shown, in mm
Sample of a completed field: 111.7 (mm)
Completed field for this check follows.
58.96 (mm)
